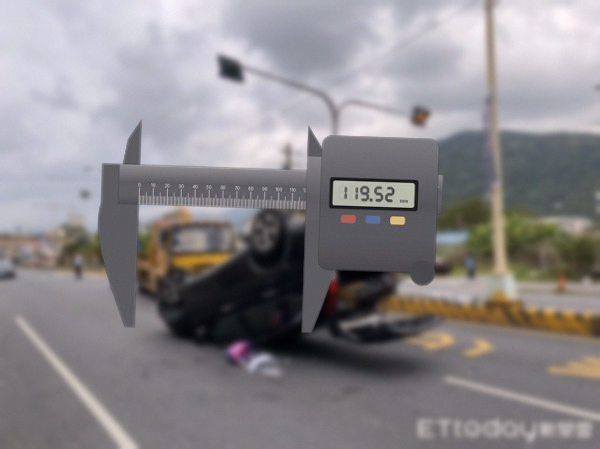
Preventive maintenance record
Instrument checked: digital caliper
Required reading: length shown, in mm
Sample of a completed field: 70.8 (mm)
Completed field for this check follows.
119.52 (mm)
